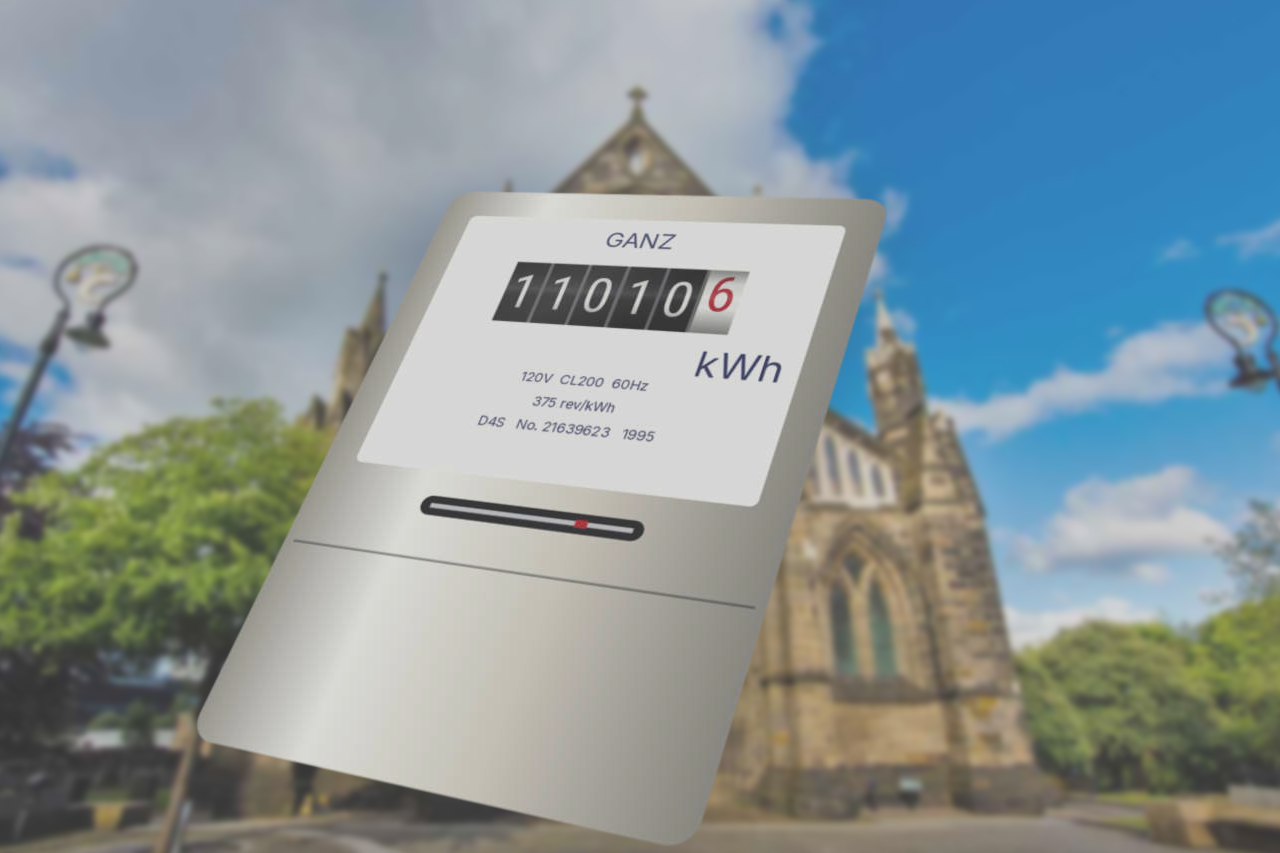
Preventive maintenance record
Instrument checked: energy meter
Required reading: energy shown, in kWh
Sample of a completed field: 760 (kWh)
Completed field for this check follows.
11010.6 (kWh)
